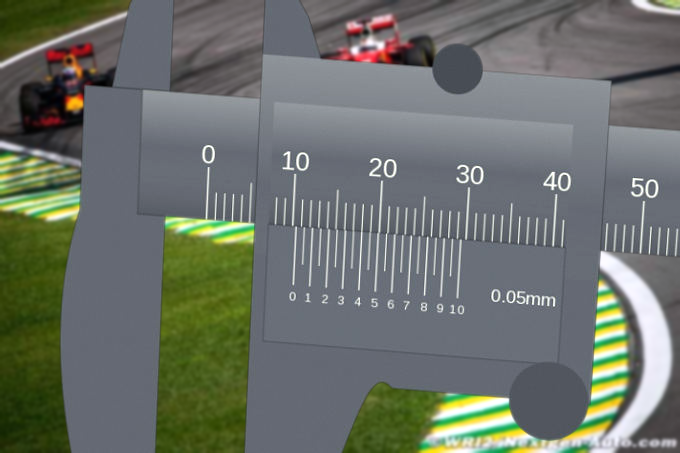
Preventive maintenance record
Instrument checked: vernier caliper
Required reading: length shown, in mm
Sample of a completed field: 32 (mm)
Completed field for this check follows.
10.4 (mm)
